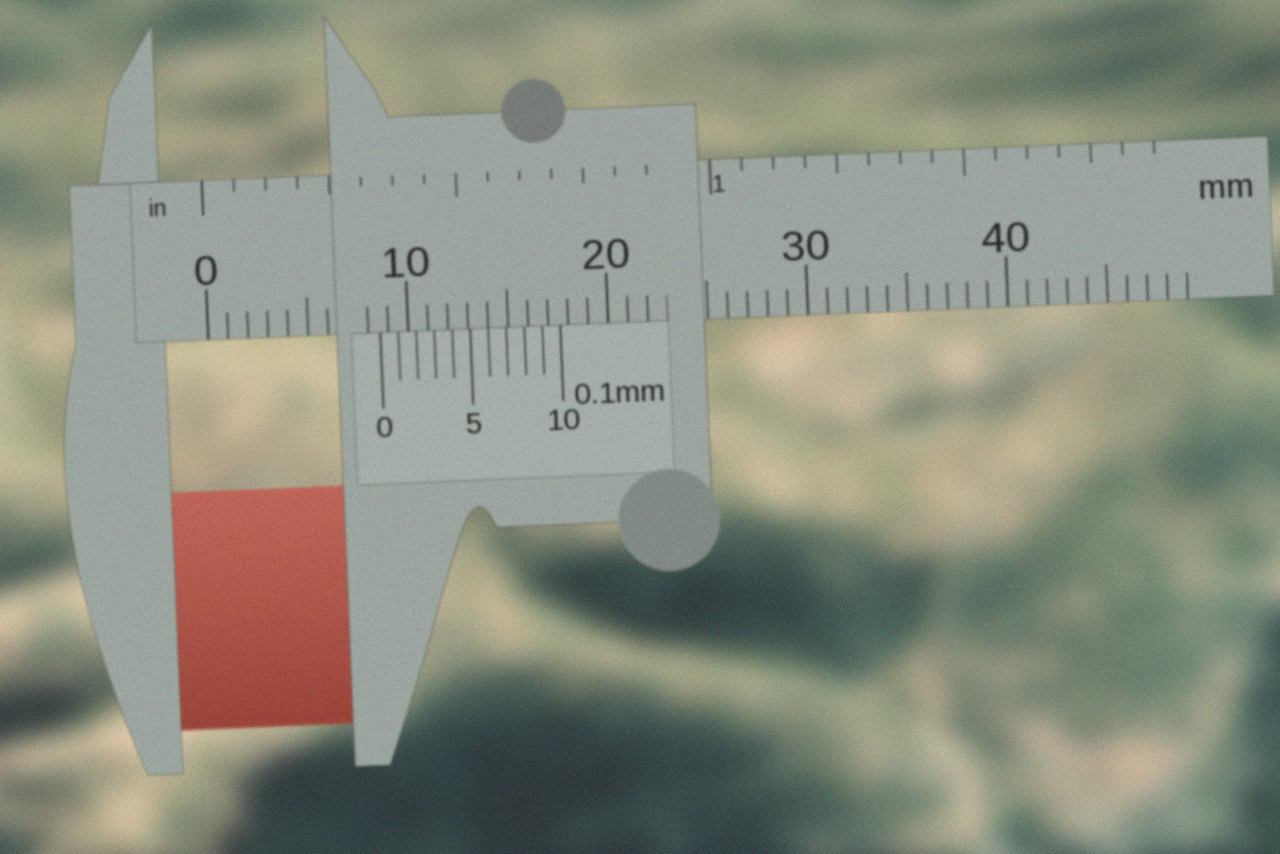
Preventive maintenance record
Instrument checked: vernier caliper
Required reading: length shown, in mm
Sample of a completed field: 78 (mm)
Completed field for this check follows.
8.6 (mm)
